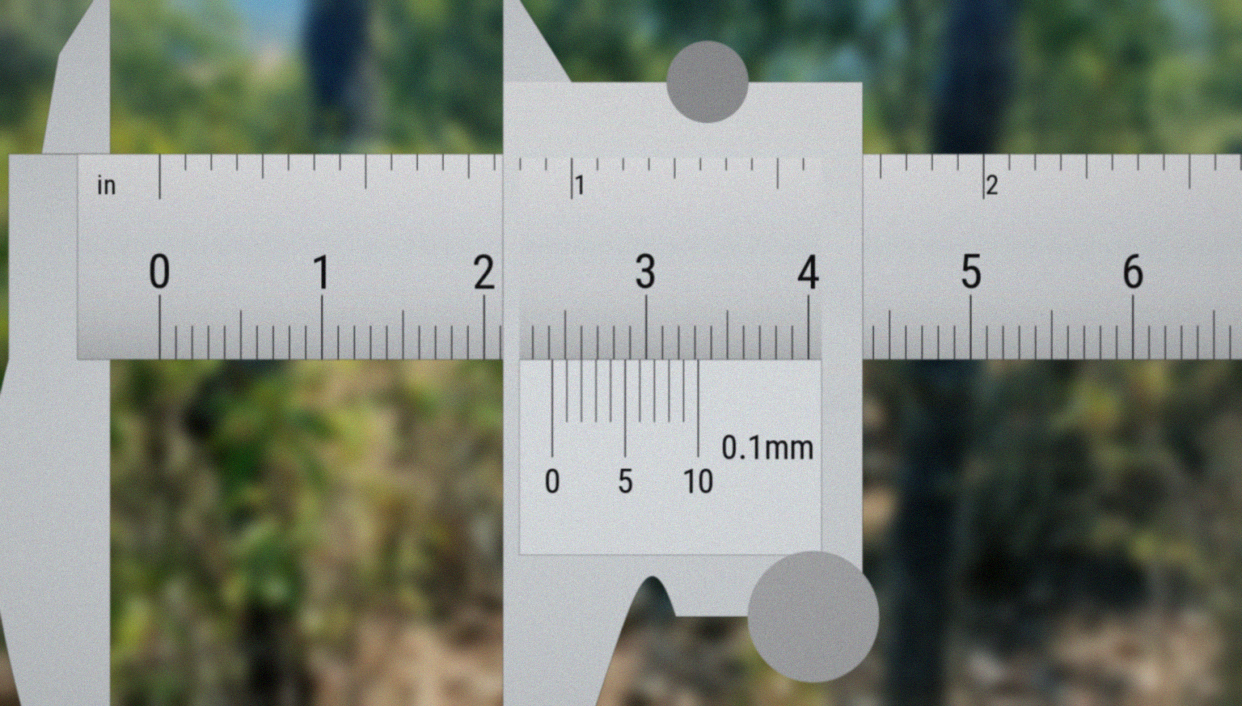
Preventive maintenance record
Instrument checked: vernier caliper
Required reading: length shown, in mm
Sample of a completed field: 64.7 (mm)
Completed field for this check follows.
24.2 (mm)
